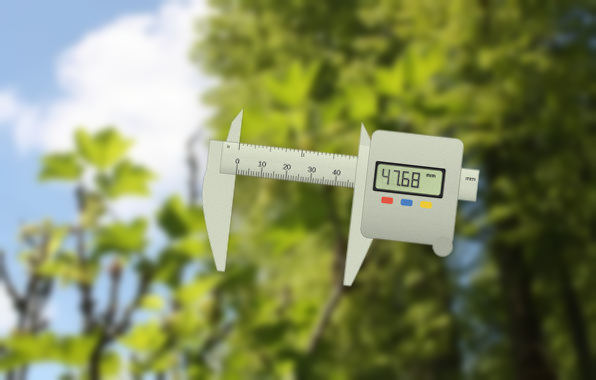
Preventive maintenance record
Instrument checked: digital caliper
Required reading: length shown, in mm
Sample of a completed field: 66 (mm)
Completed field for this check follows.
47.68 (mm)
